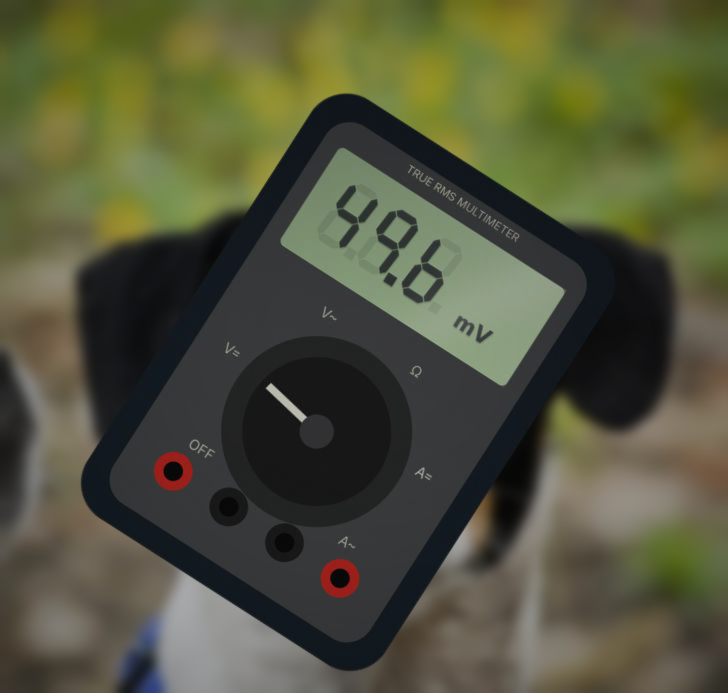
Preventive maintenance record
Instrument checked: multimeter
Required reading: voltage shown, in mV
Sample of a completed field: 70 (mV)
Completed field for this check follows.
49.6 (mV)
